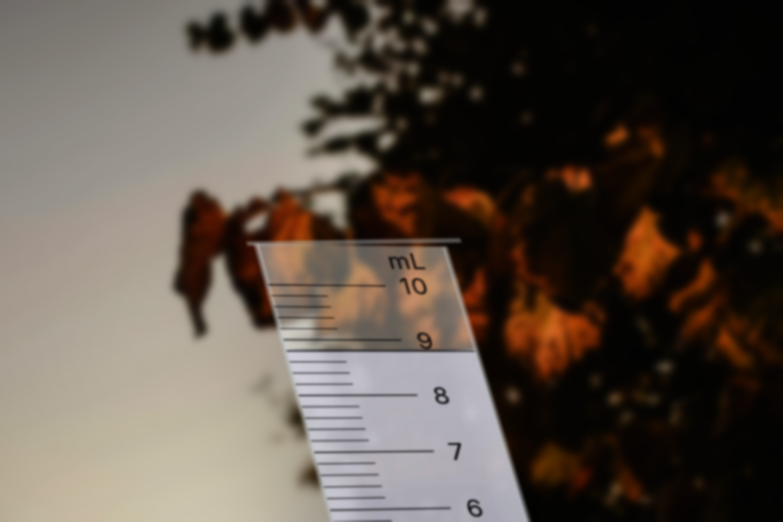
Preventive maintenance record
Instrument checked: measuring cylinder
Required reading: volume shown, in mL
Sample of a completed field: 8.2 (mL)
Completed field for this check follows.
8.8 (mL)
